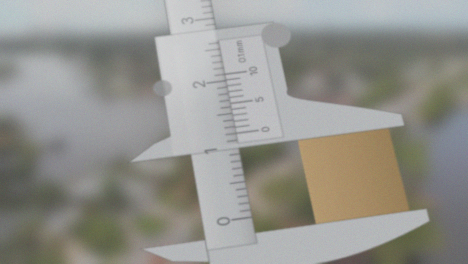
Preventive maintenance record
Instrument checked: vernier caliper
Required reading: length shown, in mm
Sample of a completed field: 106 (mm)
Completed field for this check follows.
12.0 (mm)
